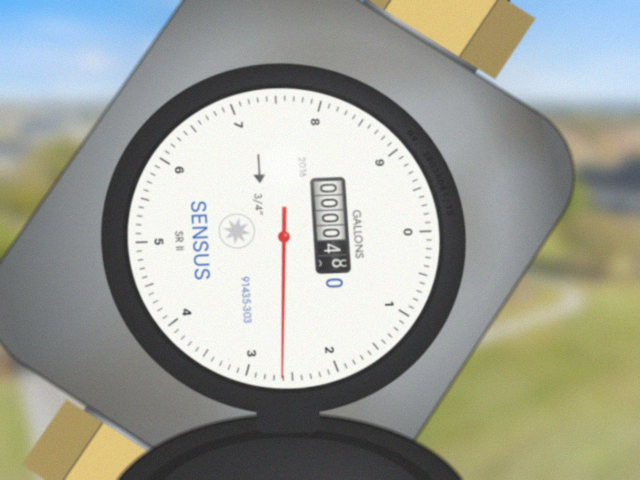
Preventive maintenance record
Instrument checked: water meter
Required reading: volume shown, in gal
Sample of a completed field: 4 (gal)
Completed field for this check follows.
482.6 (gal)
